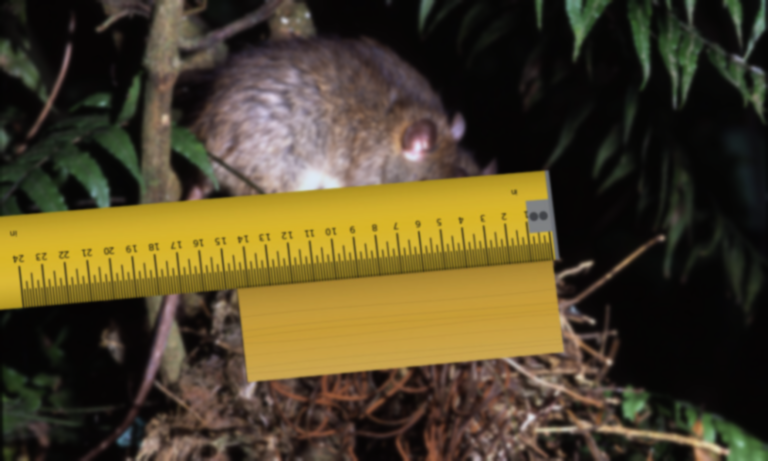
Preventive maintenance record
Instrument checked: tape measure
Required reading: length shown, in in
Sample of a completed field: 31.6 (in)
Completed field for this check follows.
14.5 (in)
